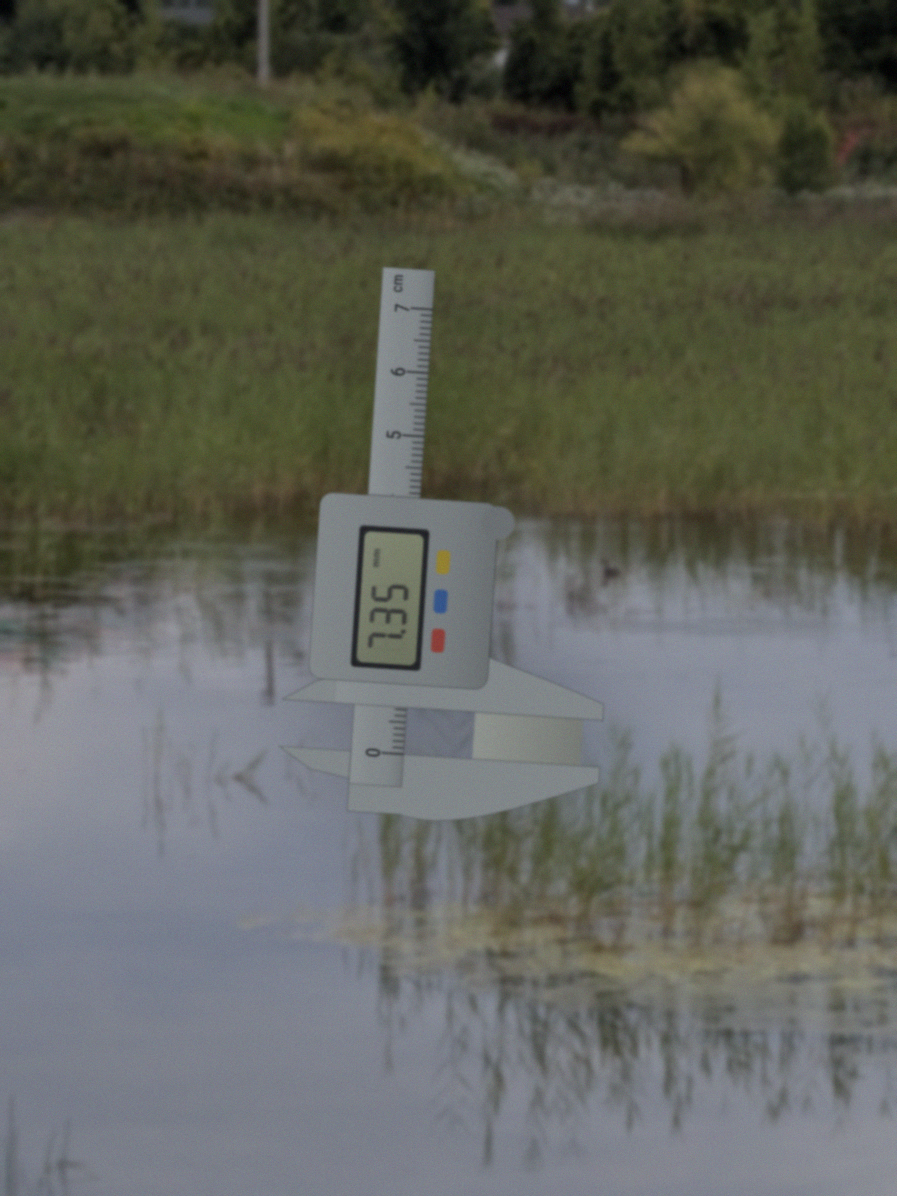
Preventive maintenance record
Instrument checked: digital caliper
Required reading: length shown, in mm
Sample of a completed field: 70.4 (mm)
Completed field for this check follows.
7.35 (mm)
